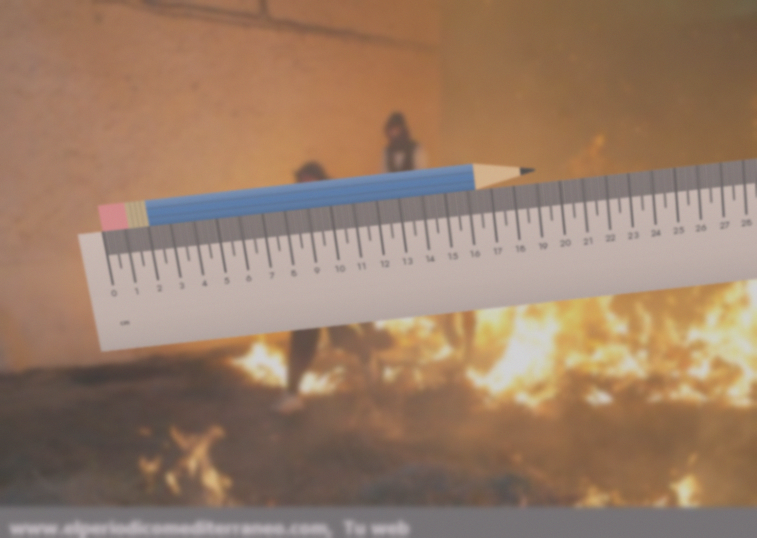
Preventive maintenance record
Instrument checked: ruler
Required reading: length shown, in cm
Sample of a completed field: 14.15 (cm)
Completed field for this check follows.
19 (cm)
